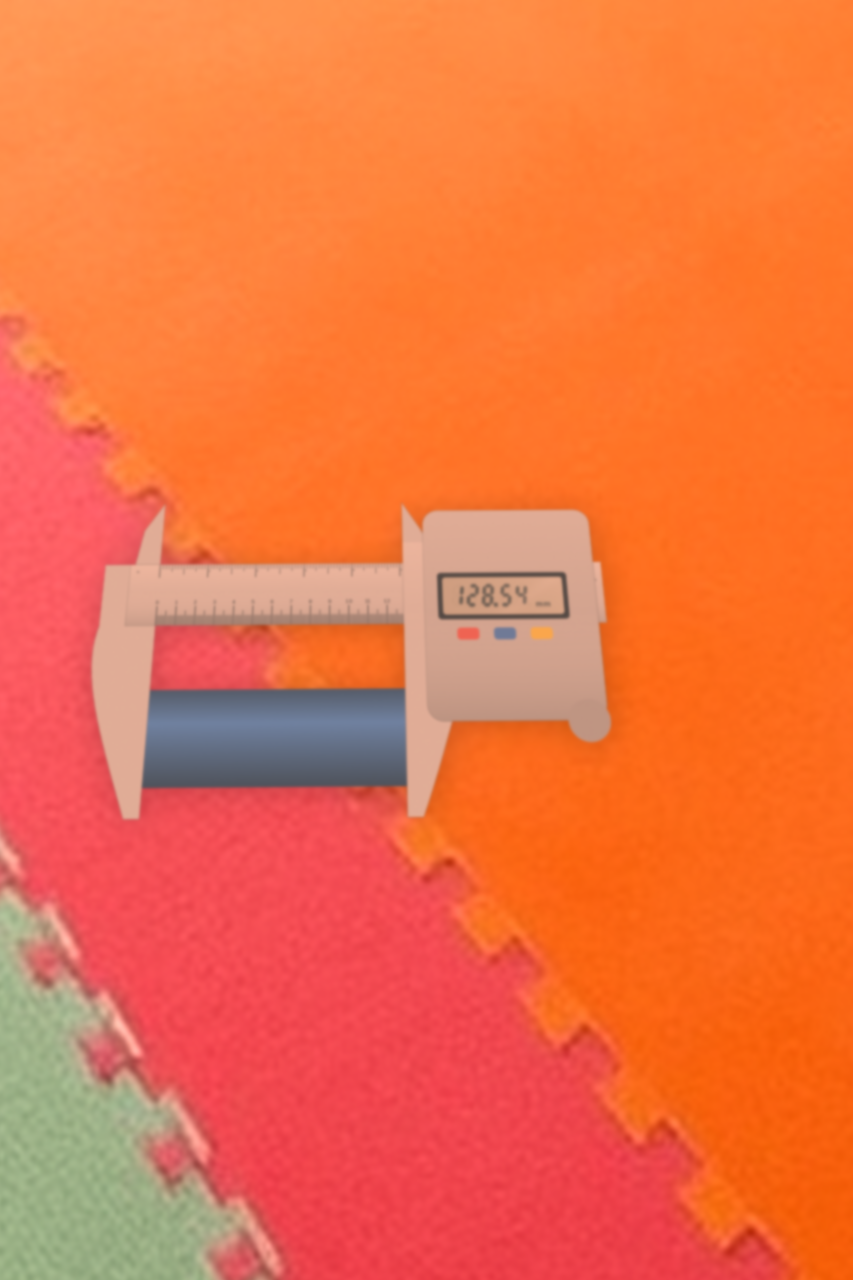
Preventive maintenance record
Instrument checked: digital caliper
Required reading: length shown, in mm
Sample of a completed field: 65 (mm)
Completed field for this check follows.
128.54 (mm)
